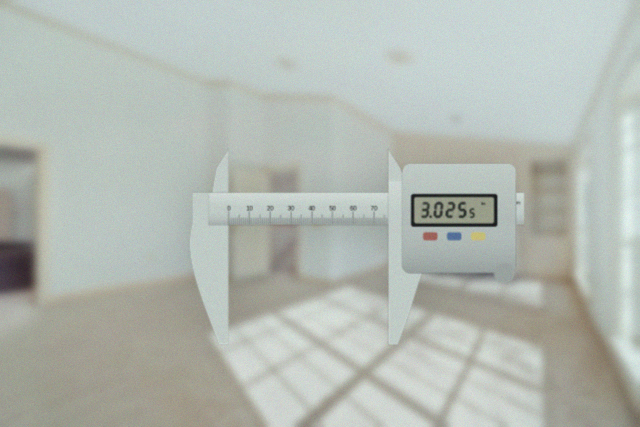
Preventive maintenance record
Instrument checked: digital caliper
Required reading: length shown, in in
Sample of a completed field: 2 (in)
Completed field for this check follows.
3.0255 (in)
